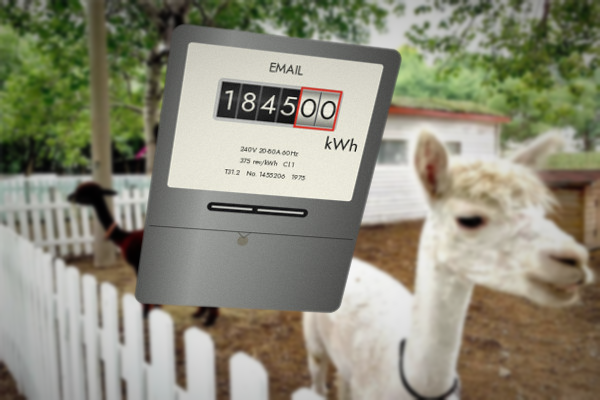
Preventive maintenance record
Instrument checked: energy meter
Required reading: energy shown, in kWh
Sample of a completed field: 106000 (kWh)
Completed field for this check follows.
1845.00 (kWh)
